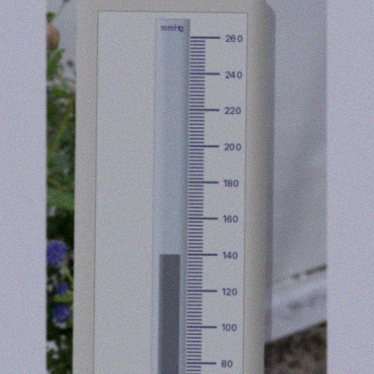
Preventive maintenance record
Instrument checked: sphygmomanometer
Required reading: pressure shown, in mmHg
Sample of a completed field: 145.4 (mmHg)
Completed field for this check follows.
140 (mmHg)
